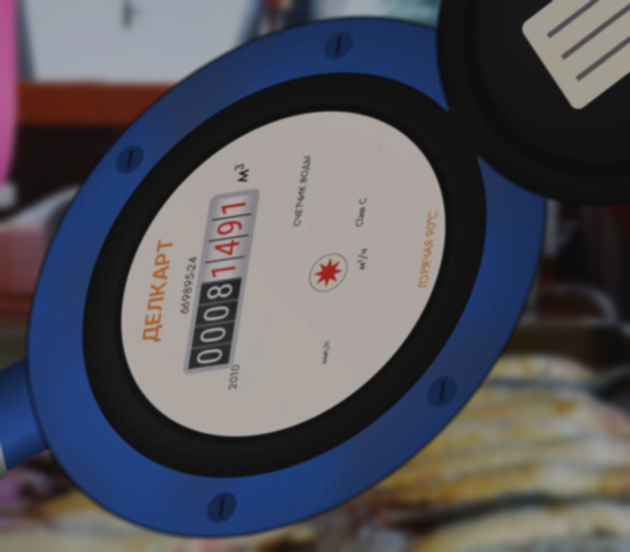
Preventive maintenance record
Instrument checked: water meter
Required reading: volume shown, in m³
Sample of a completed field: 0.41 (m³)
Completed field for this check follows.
8.1491 (m³)
